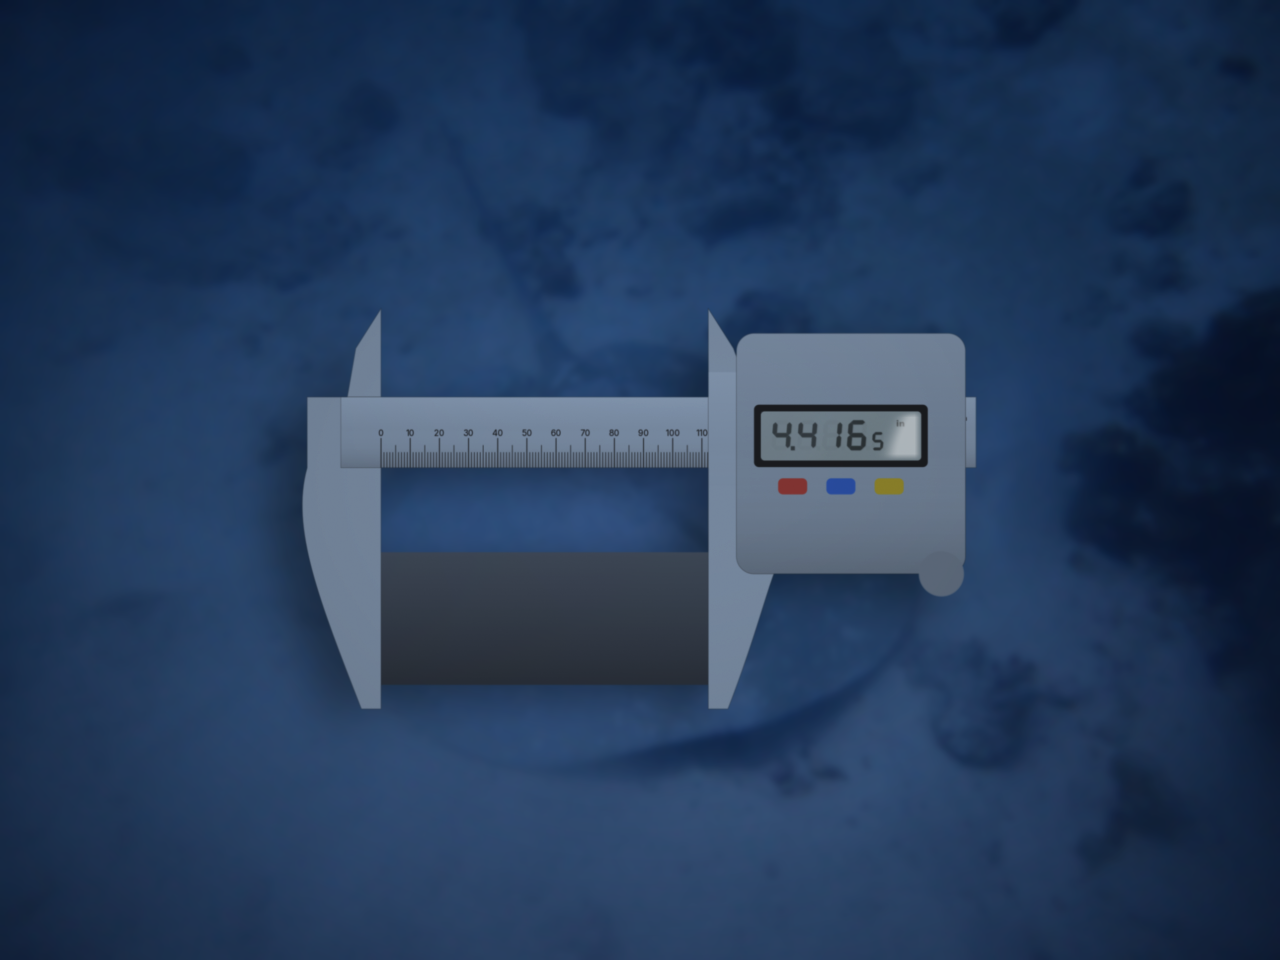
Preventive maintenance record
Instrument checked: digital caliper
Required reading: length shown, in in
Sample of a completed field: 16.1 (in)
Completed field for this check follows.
4.4165 (in)
